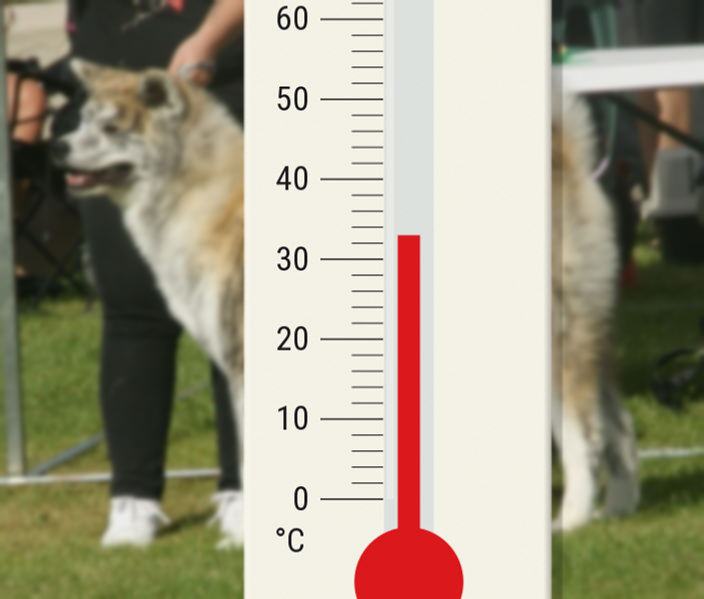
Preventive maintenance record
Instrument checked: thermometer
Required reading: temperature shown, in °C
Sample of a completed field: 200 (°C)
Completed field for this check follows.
33 (°C)
